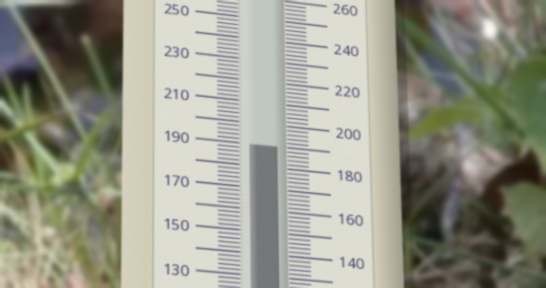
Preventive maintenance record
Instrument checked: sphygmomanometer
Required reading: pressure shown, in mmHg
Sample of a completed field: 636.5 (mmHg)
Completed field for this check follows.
190 (mmHg)
